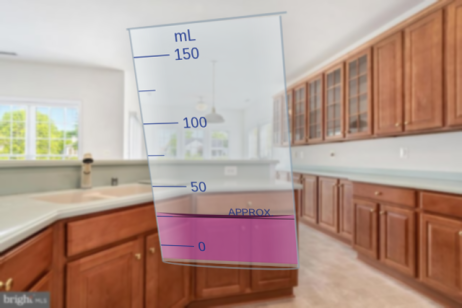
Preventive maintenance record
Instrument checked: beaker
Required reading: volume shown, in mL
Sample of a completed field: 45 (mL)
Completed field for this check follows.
25 (mL)
